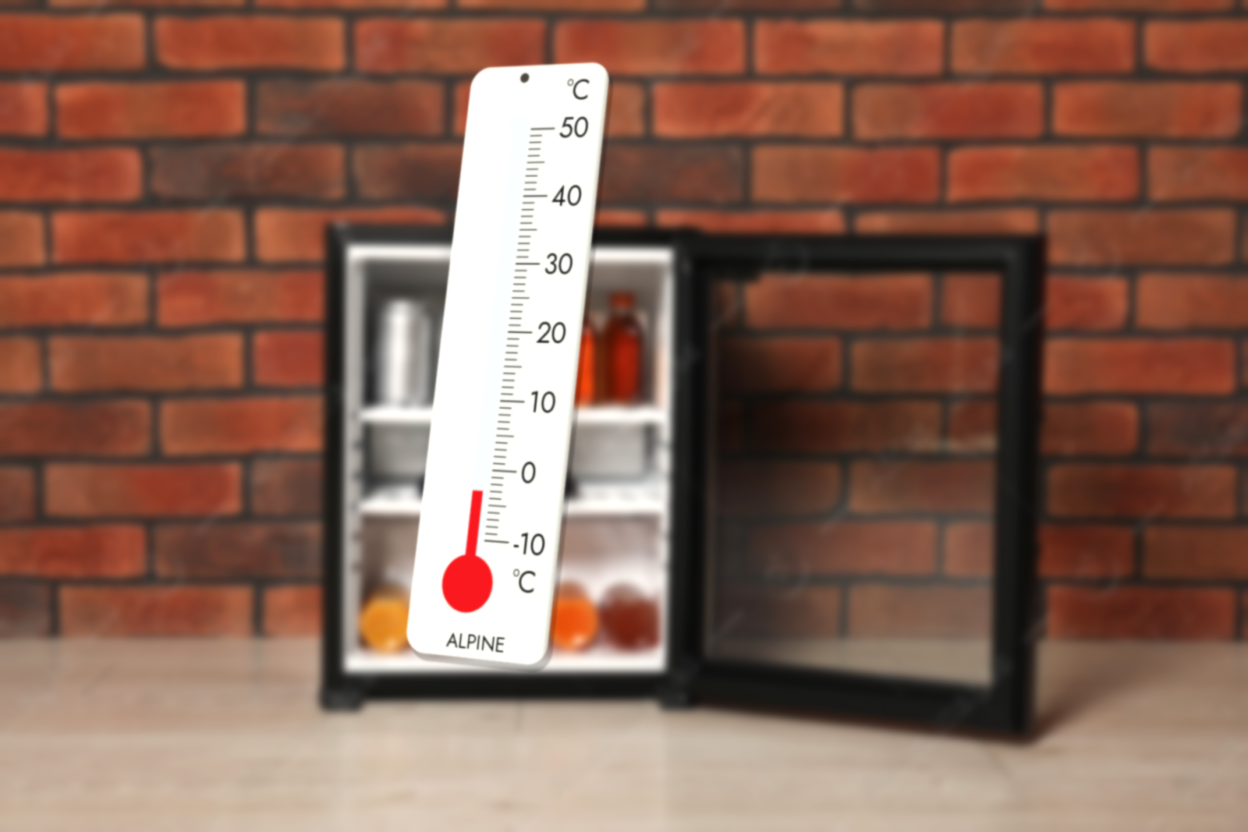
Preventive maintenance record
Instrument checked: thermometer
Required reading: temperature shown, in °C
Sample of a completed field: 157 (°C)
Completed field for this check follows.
-3 (°C)
